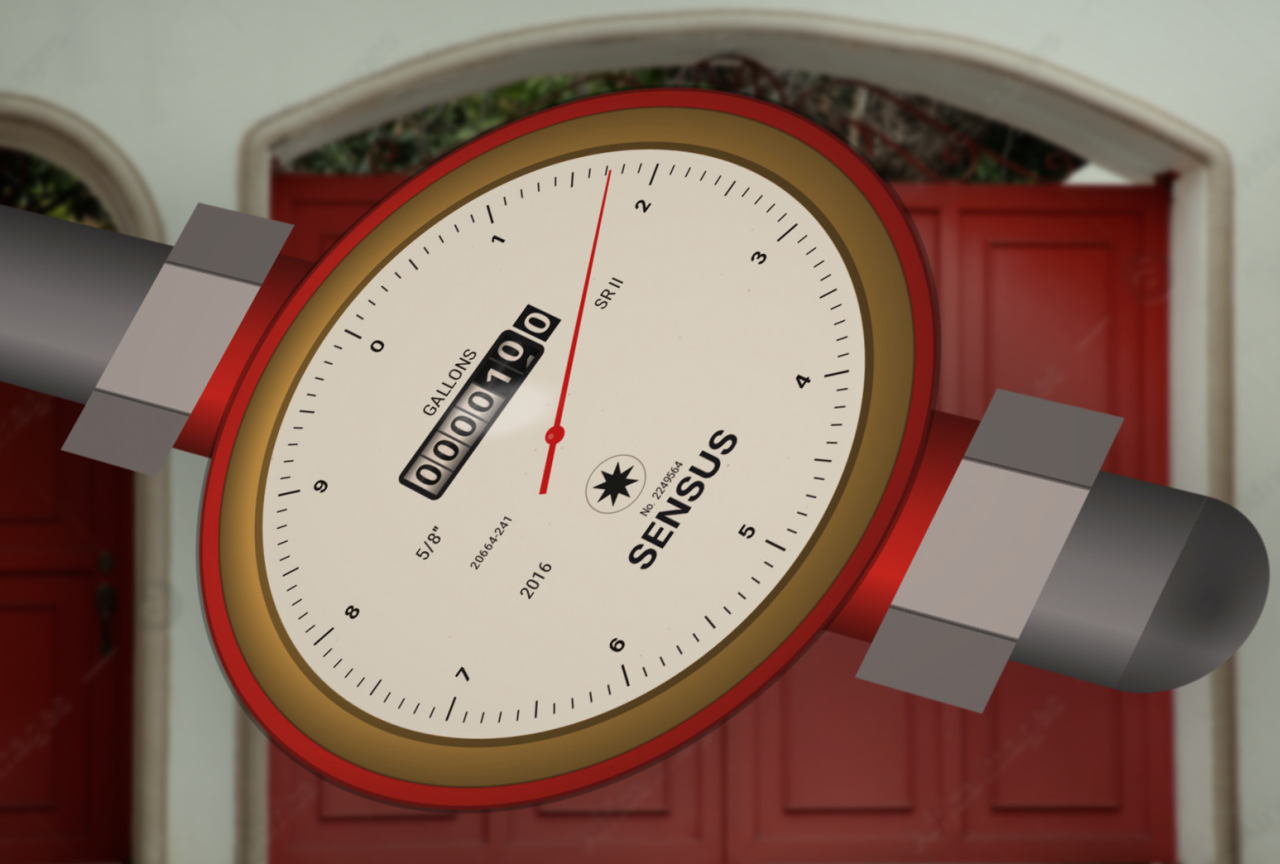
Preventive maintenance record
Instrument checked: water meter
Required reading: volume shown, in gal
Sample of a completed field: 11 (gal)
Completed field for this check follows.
101.7 (gal)
